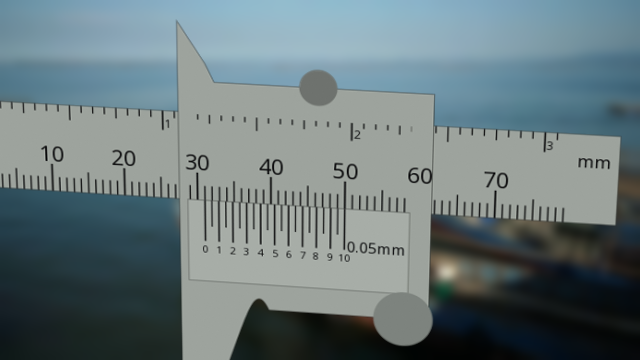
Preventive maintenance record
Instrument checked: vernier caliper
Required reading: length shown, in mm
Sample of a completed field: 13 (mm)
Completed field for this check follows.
31.0 (mm)
